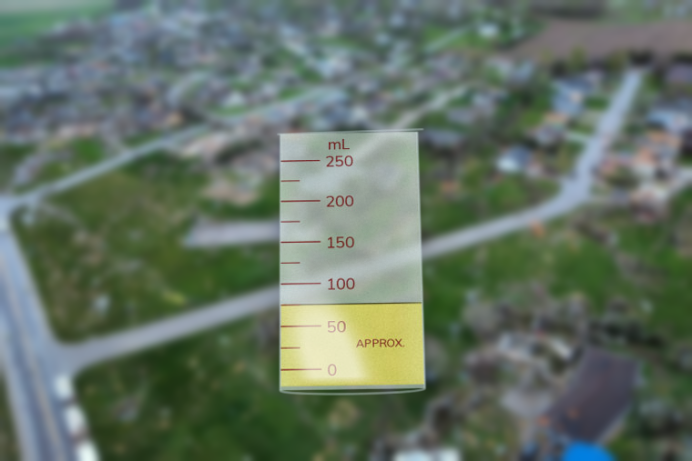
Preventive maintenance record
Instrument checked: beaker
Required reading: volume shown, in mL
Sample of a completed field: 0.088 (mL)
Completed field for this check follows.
75 (mL)
